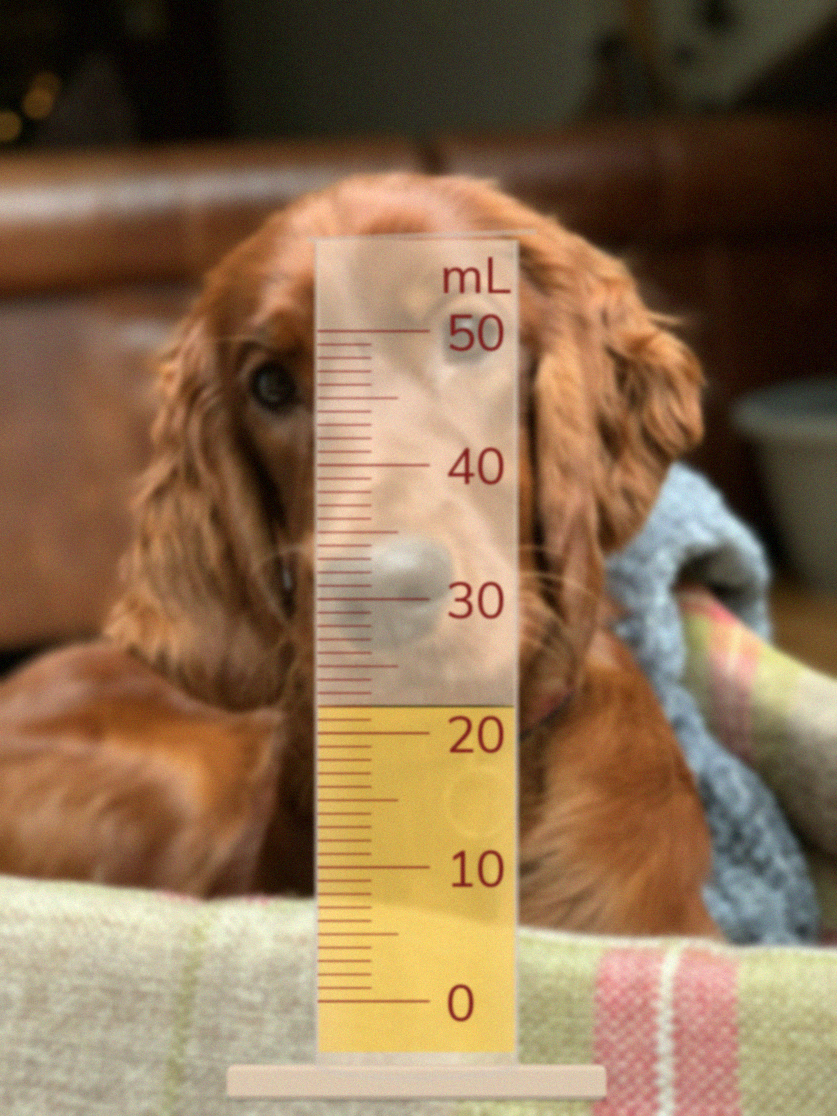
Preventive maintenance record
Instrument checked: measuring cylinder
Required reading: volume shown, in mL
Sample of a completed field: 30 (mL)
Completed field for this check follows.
22 (mL)
